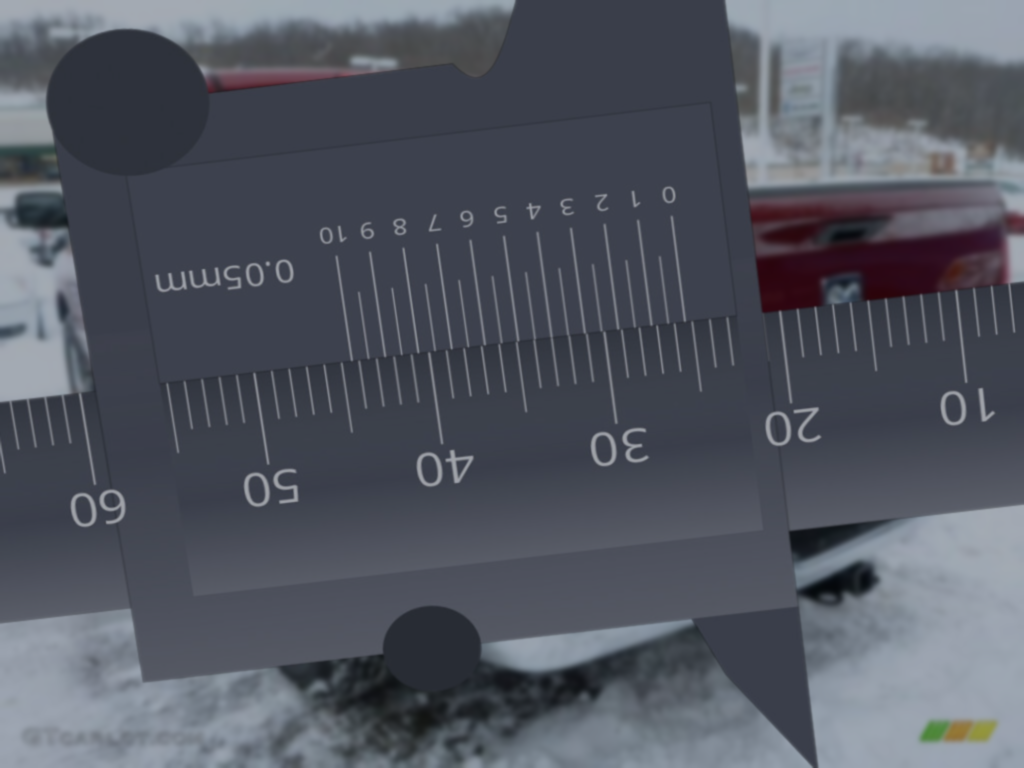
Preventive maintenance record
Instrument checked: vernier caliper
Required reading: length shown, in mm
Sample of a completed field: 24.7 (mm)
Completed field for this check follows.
25.4 (mm)
